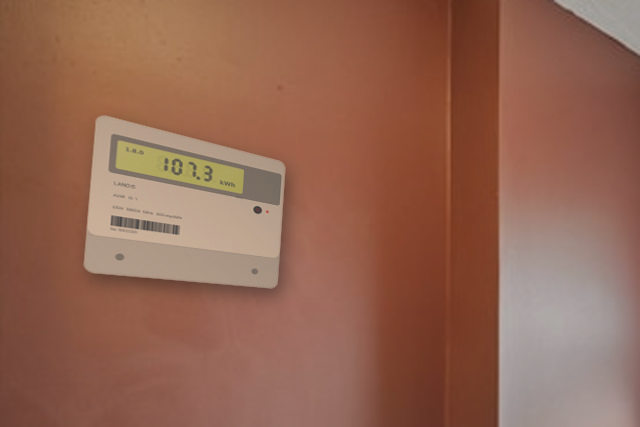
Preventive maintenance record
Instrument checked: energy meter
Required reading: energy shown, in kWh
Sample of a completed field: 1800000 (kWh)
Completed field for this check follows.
107.3 (kWh)
